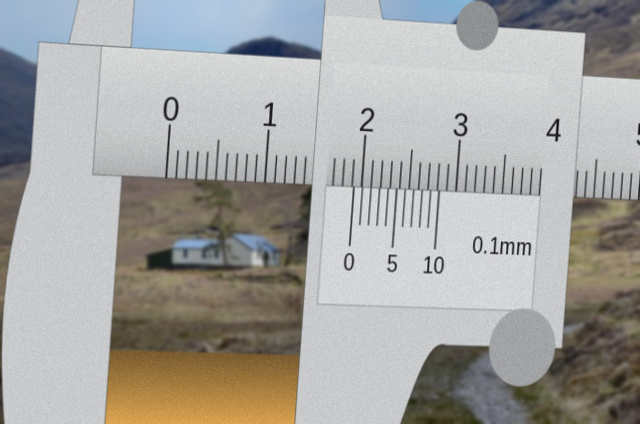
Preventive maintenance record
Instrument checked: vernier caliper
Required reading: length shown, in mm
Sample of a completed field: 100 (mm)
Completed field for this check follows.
19.2 (mm)
